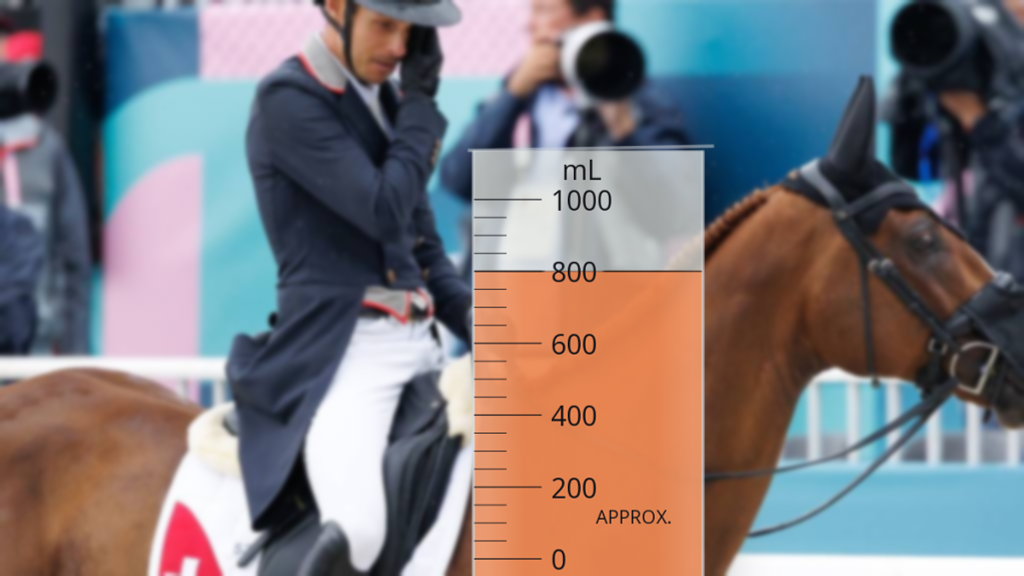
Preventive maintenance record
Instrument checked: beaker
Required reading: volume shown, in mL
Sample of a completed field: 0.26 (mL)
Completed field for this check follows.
800 (mL)
